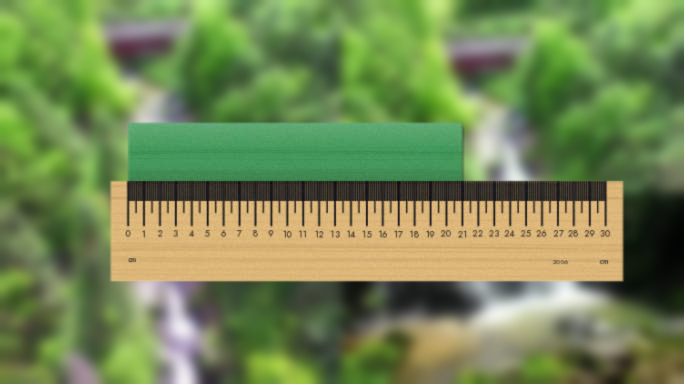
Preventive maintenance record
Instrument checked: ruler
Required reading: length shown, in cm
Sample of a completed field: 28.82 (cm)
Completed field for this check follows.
21 (cm)
